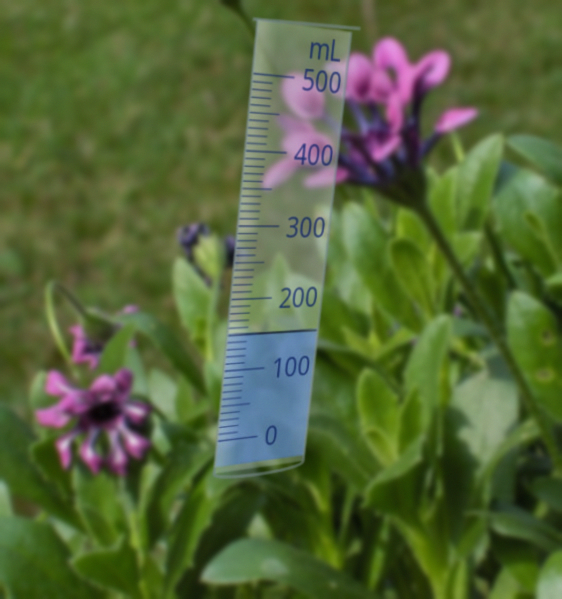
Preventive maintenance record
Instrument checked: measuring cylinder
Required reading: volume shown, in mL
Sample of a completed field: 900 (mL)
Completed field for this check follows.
150 (mL)
